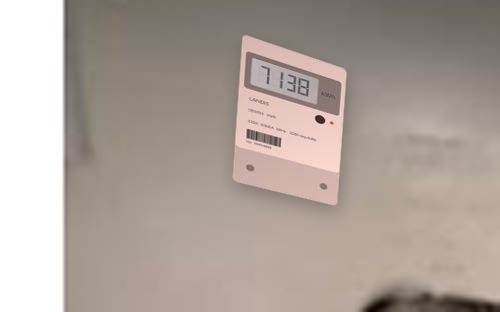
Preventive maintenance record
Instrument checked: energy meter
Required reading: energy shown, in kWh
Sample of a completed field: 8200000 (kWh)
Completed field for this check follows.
7138 (kWh)
